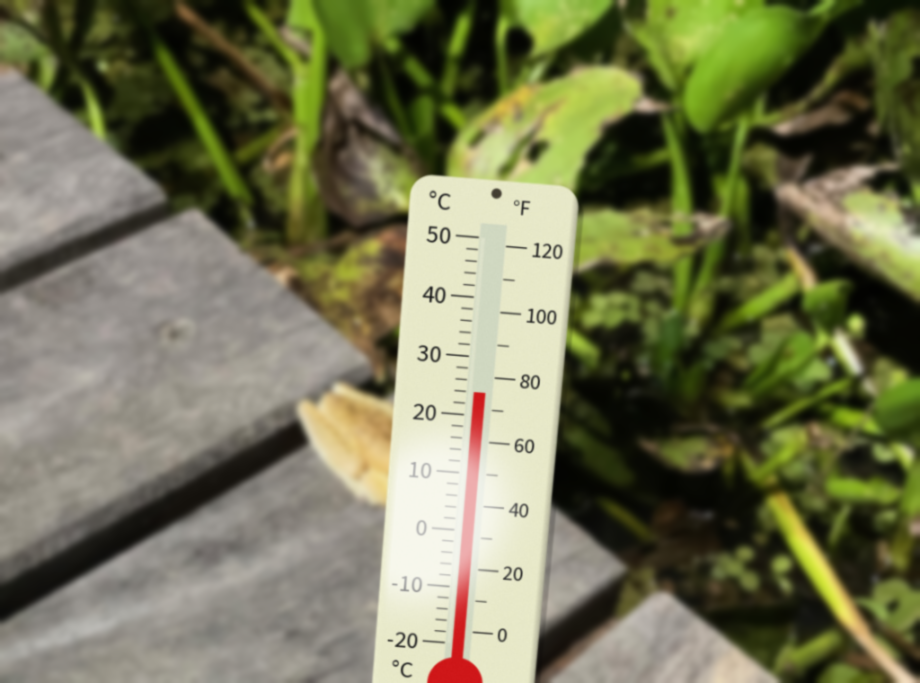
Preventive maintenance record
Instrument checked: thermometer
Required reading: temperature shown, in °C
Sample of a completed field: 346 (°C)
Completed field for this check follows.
24 (°C)
